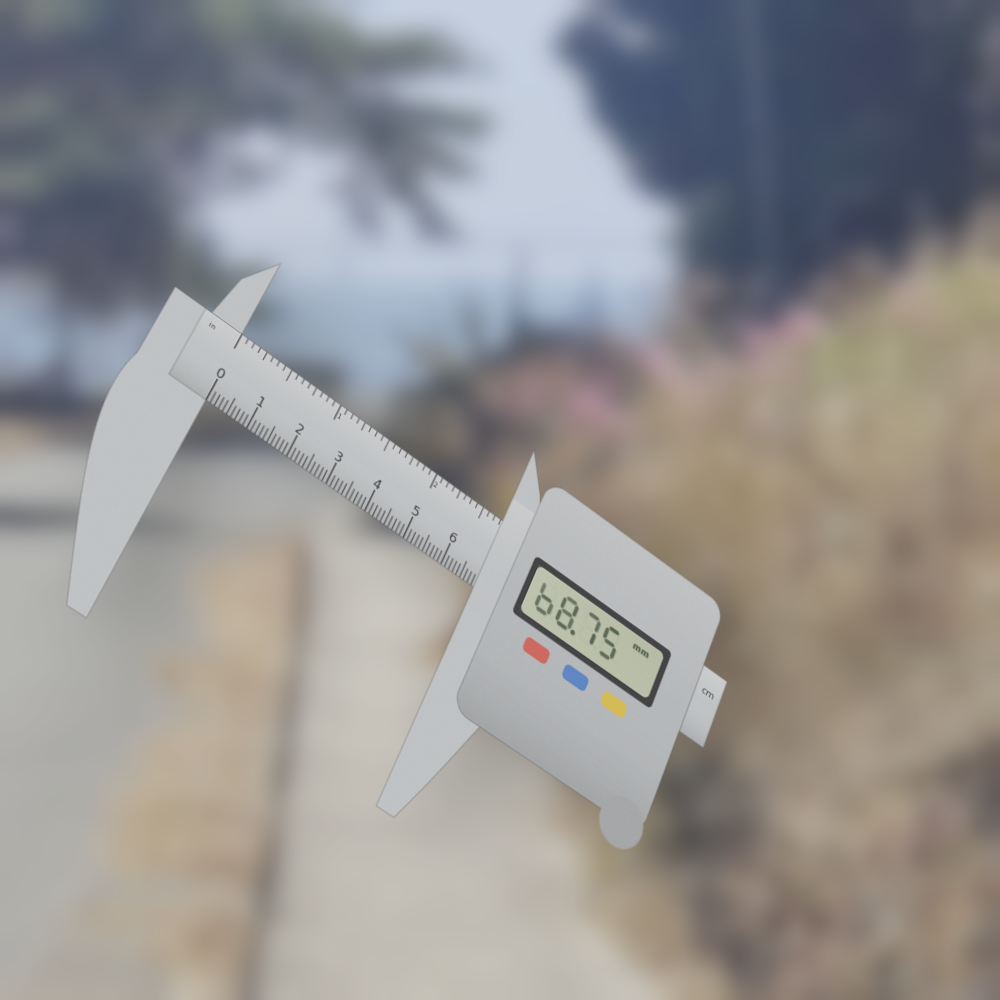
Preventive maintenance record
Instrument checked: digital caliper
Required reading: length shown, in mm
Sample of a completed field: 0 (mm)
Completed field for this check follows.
68.75 (mm)
